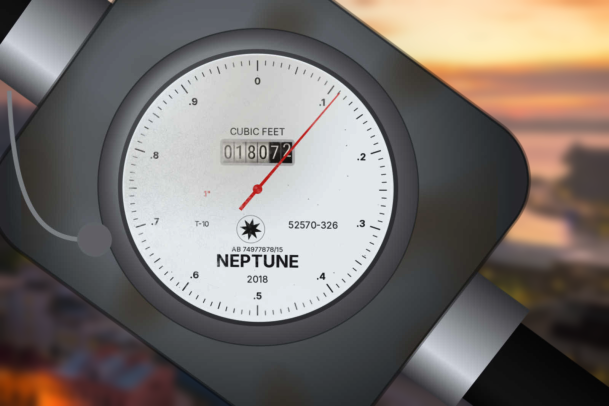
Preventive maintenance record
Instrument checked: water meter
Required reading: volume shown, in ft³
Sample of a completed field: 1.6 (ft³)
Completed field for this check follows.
18072.11 (ft³)
